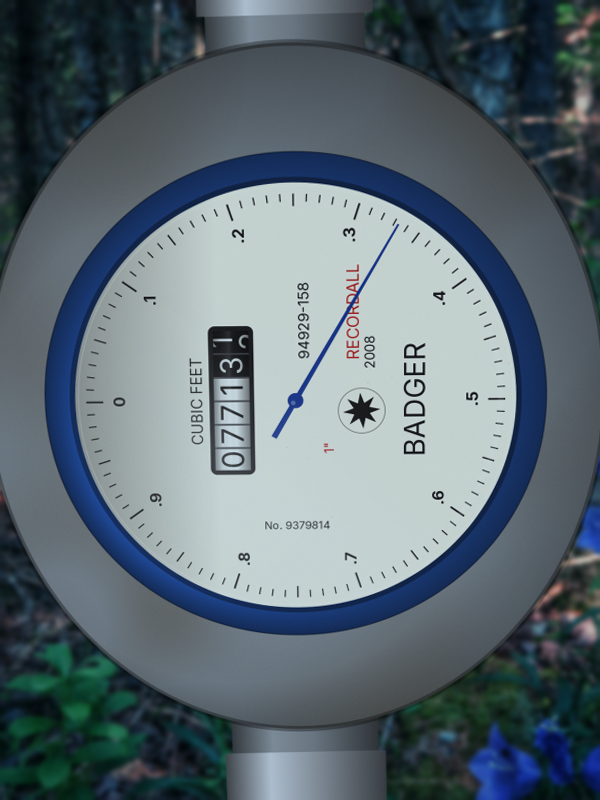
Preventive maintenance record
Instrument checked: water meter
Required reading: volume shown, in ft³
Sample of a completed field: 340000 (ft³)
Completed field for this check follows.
77131.33 (ft³)
